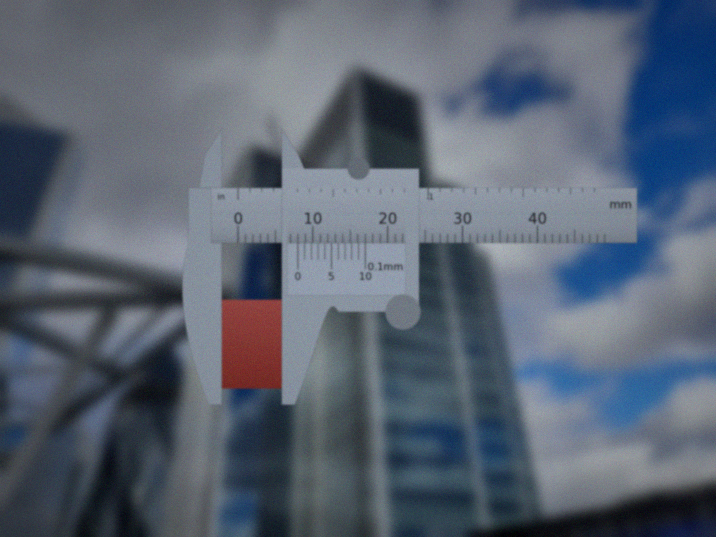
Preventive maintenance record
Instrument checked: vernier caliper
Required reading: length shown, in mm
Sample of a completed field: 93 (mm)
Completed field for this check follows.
8.0 (mm)
